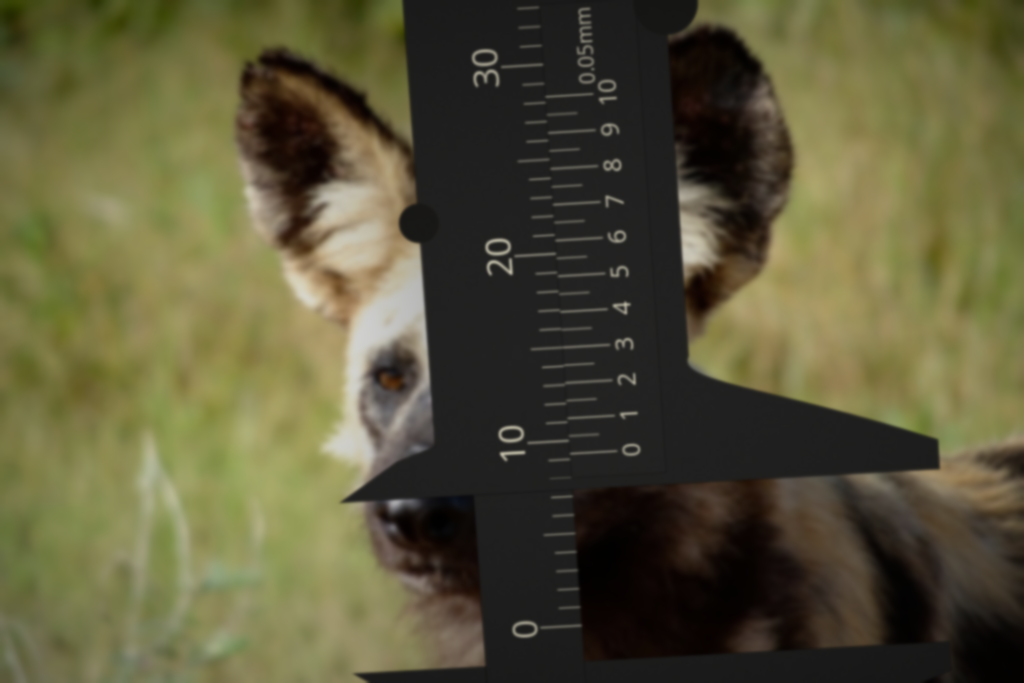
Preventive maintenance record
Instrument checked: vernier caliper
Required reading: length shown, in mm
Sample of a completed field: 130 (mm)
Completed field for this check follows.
9.3 (mm)
